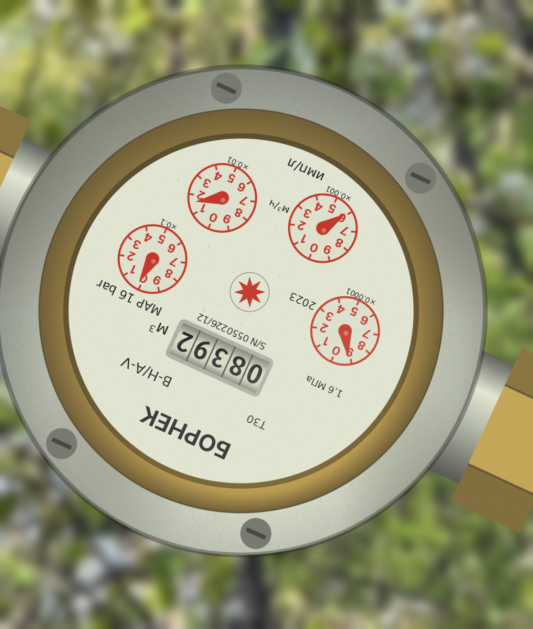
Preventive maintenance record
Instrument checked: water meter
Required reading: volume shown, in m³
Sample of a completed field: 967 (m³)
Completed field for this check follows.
8392.0159 (m³)
